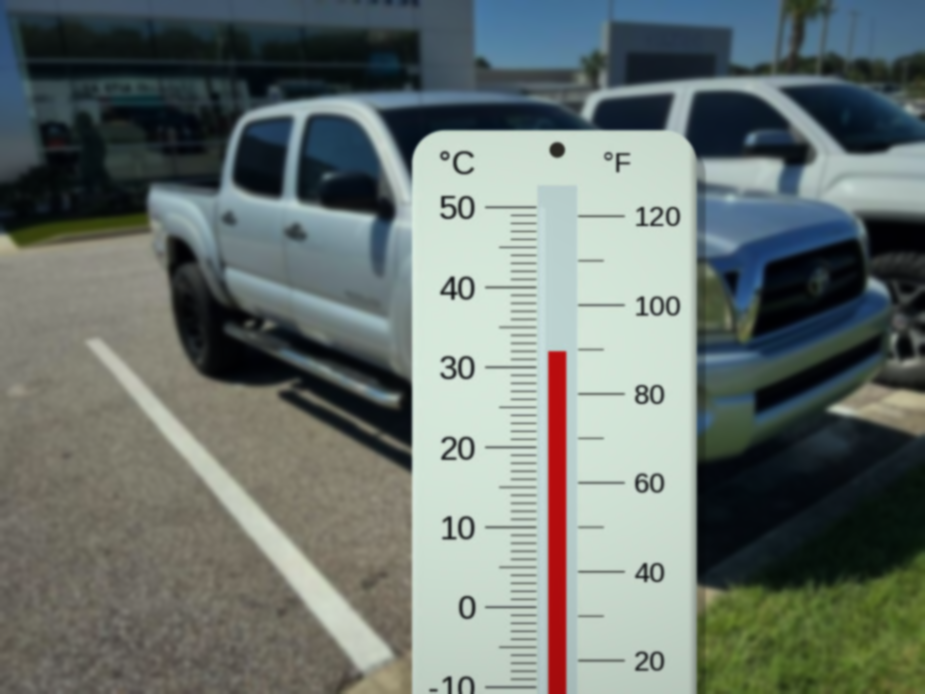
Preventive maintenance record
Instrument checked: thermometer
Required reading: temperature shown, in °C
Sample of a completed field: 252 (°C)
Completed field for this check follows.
32 (°C)
